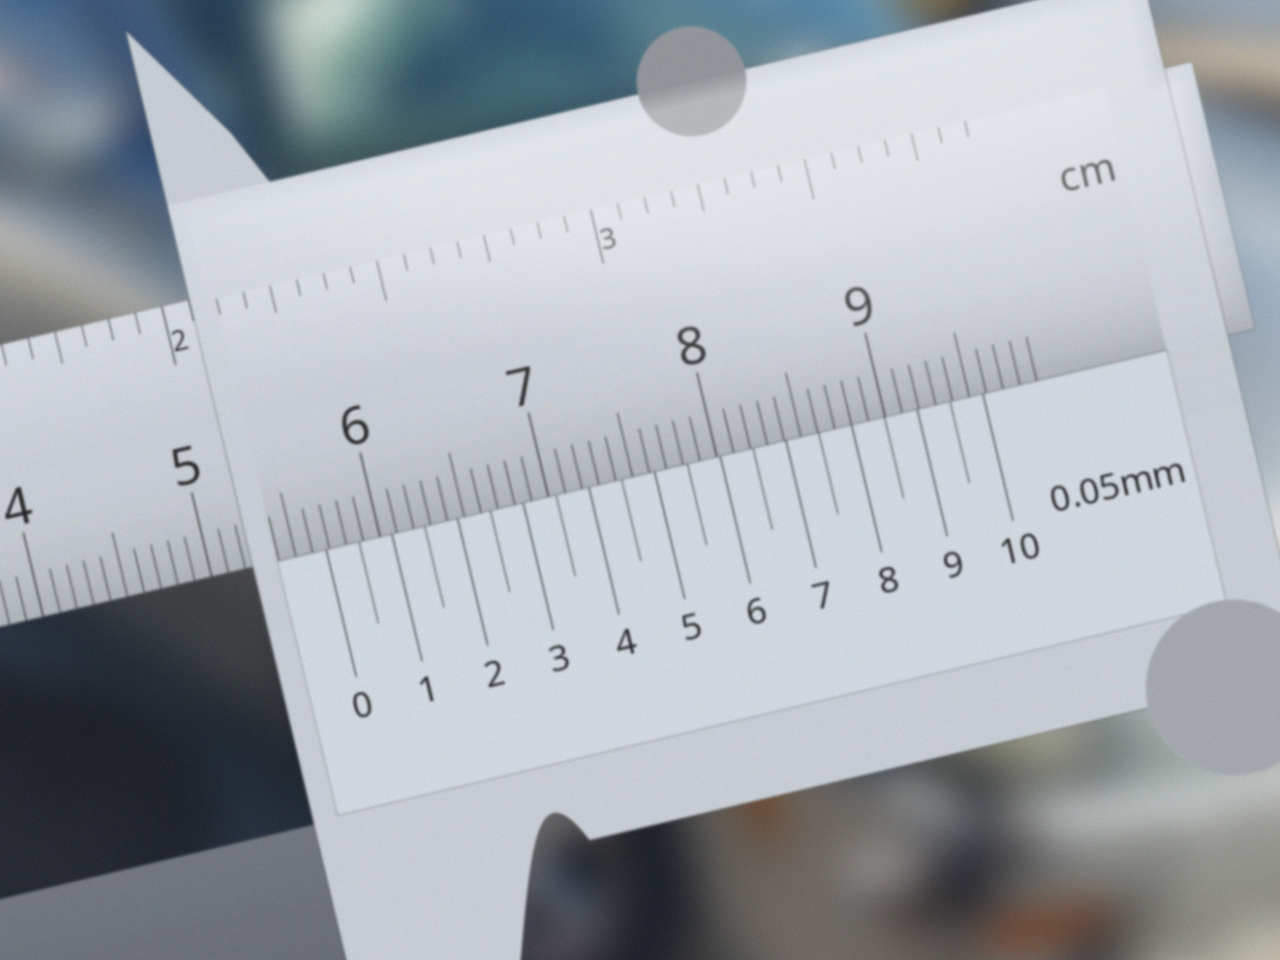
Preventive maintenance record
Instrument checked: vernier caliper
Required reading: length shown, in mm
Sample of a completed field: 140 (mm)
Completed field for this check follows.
56.8 (mm)
